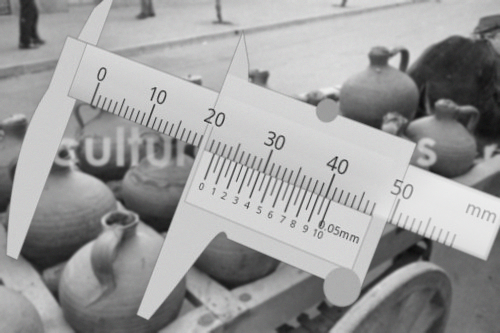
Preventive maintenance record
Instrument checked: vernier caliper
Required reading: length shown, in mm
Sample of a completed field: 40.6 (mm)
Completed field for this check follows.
21.8 (mm)
